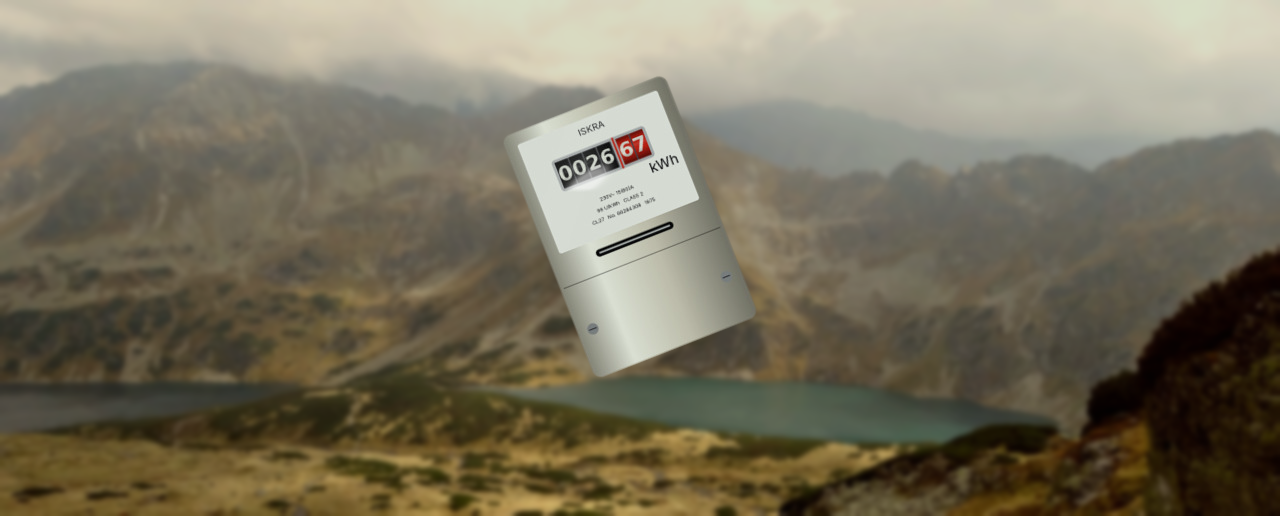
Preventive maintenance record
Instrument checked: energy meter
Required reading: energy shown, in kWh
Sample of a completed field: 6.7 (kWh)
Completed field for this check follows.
26.67 (kWh)
